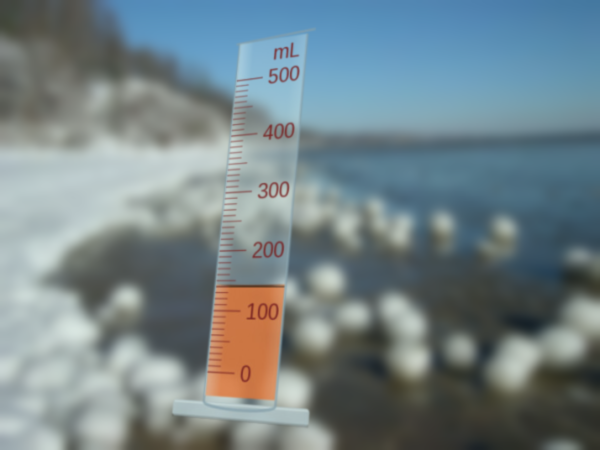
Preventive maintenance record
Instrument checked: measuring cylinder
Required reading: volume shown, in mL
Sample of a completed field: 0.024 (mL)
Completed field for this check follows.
140 (mL)
